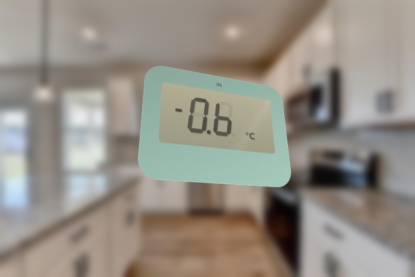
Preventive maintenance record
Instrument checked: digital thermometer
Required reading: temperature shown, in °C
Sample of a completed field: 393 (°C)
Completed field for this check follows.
-0.6 (°C)
